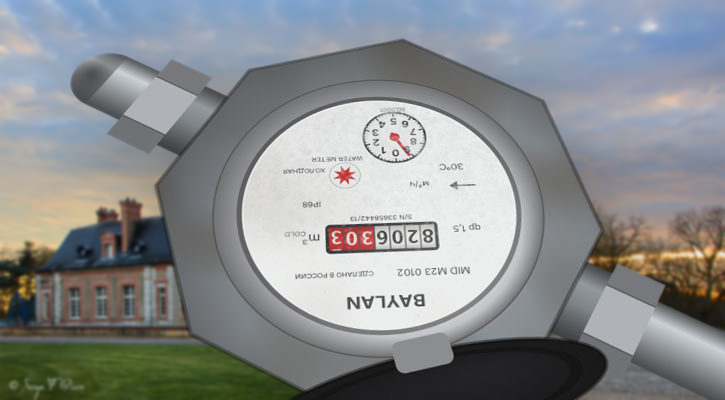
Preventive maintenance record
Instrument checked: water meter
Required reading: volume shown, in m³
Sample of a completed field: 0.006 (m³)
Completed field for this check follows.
8206.3029 (m³)
